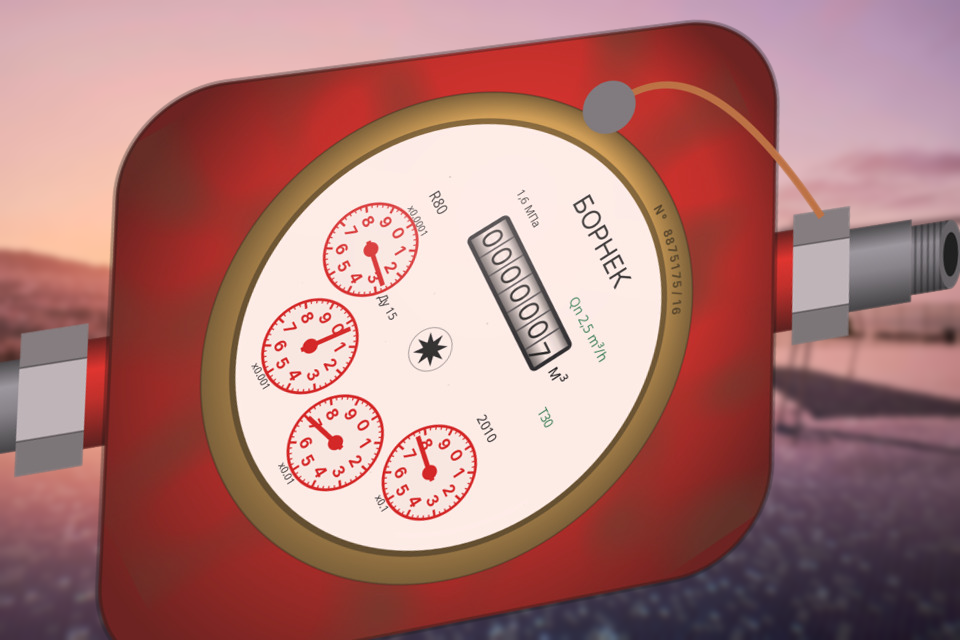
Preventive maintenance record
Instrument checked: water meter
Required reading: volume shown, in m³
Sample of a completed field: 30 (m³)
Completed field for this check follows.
6.7702 (m³)
